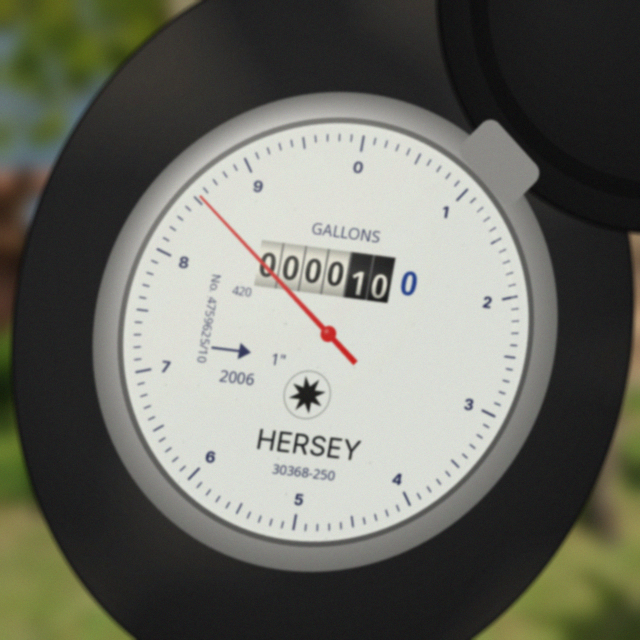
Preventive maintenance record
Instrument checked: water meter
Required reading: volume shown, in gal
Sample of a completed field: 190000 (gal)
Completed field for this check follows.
98.5 (gal)
